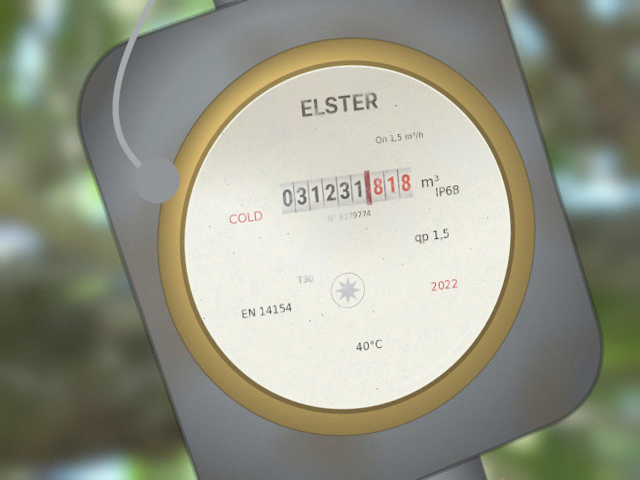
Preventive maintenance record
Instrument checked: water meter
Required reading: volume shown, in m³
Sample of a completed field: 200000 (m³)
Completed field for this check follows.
31231.818 (m³)
